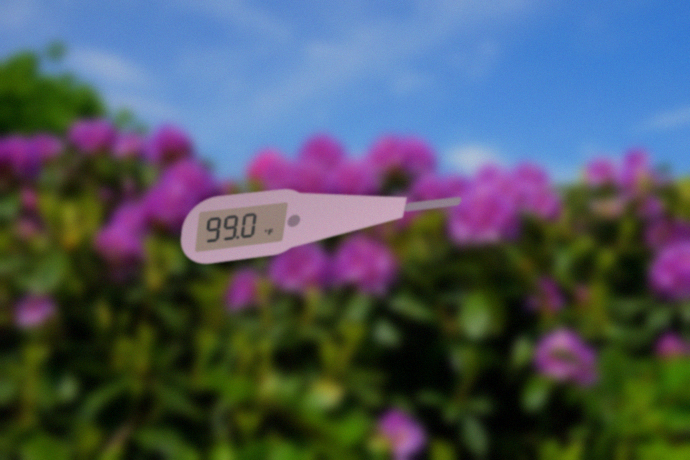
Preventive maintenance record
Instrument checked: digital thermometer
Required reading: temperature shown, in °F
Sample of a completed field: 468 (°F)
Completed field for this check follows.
99.0 (°F)
